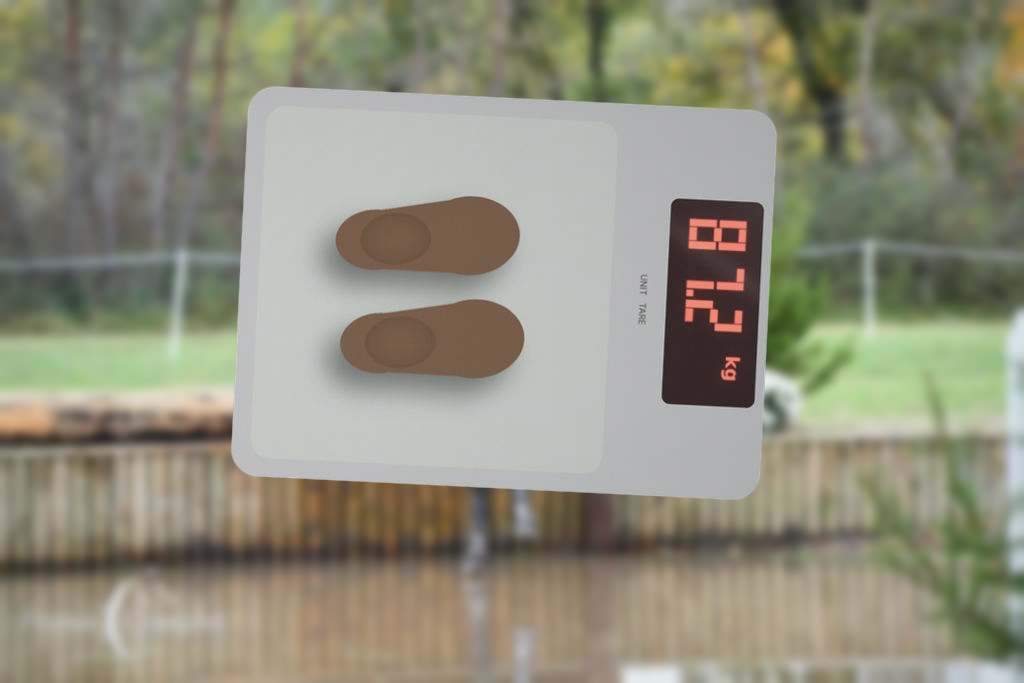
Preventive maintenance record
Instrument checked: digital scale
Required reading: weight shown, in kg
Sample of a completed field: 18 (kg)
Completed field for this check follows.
87.2 (kg)
